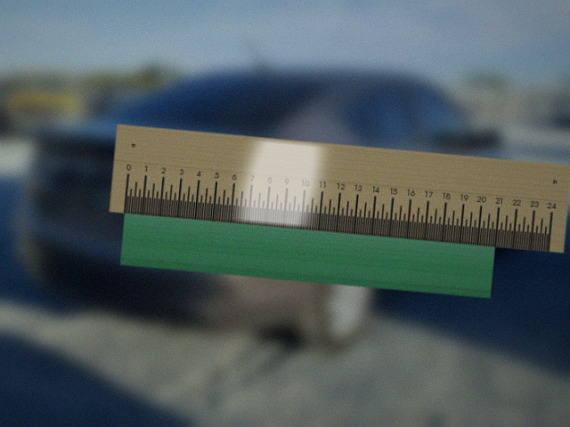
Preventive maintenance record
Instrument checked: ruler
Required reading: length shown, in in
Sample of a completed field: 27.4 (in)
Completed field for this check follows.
21 (in)
